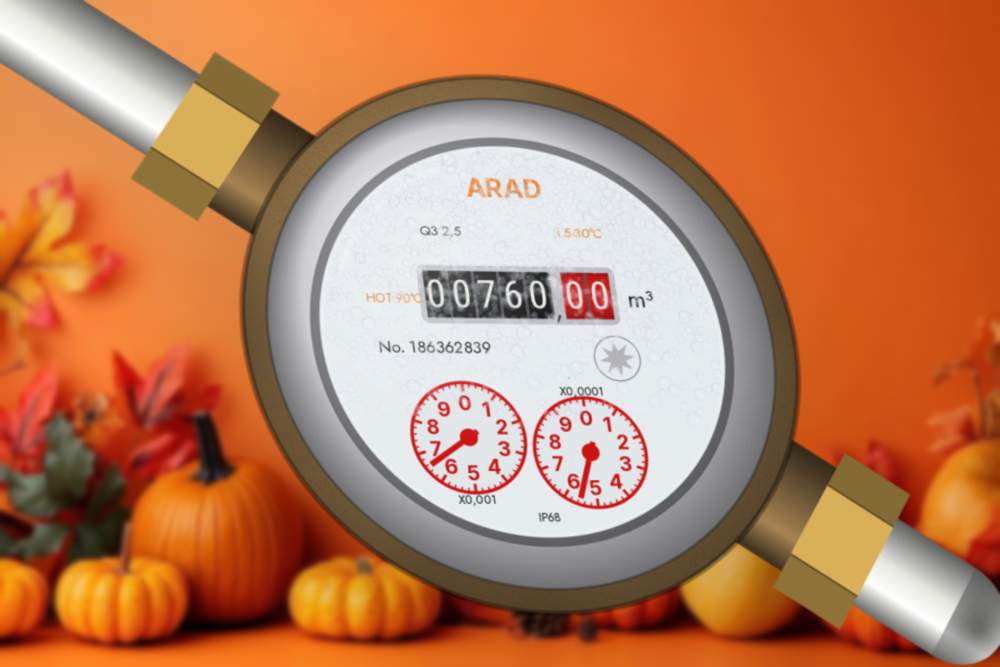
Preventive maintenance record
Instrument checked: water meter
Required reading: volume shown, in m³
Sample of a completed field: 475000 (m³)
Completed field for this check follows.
760.0065 (m³)
